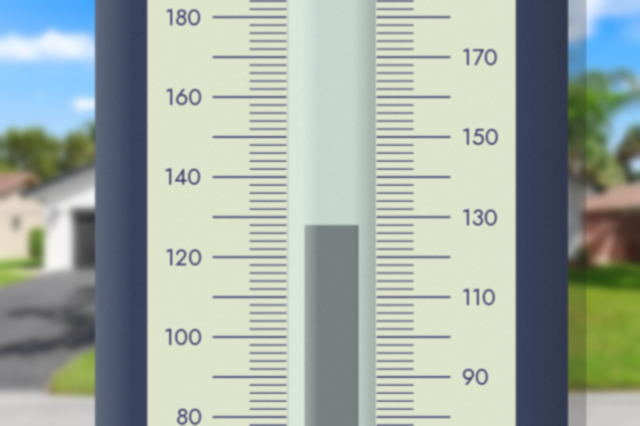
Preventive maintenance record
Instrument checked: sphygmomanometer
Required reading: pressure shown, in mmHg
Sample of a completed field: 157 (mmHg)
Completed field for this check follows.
128 (mmHg)
